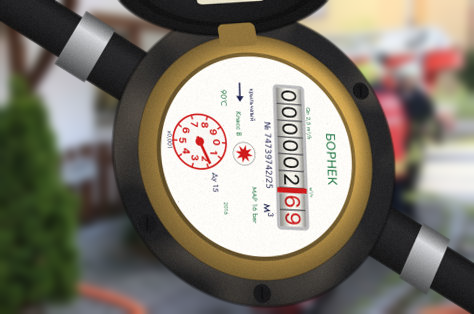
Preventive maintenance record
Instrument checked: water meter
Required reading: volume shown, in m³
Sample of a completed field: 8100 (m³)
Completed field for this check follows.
2.691 (m³)
